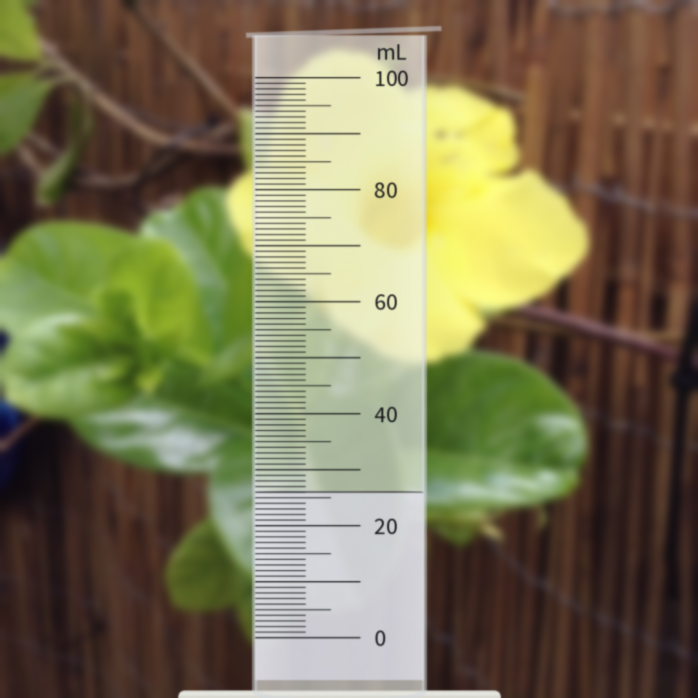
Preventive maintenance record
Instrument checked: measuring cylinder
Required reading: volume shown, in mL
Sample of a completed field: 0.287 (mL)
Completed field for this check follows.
26 (mL)
